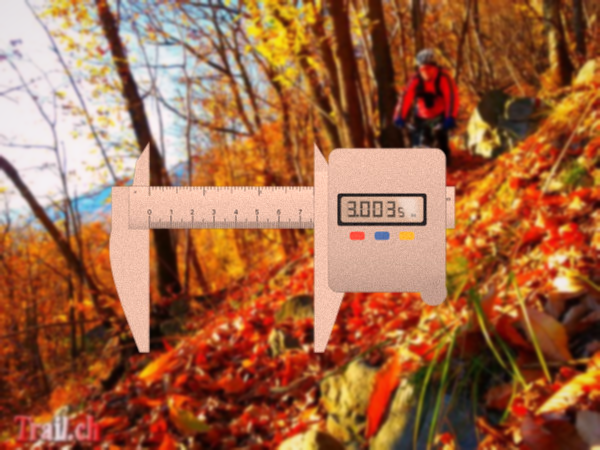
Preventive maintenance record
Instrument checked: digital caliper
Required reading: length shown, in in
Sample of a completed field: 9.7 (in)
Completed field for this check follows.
3.0035 (in)
